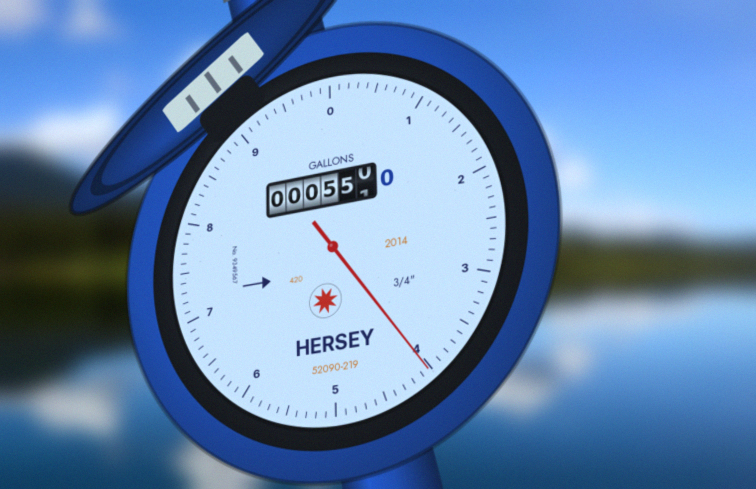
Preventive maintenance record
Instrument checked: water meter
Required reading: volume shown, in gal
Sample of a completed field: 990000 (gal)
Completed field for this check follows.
5504.0 (gal)
